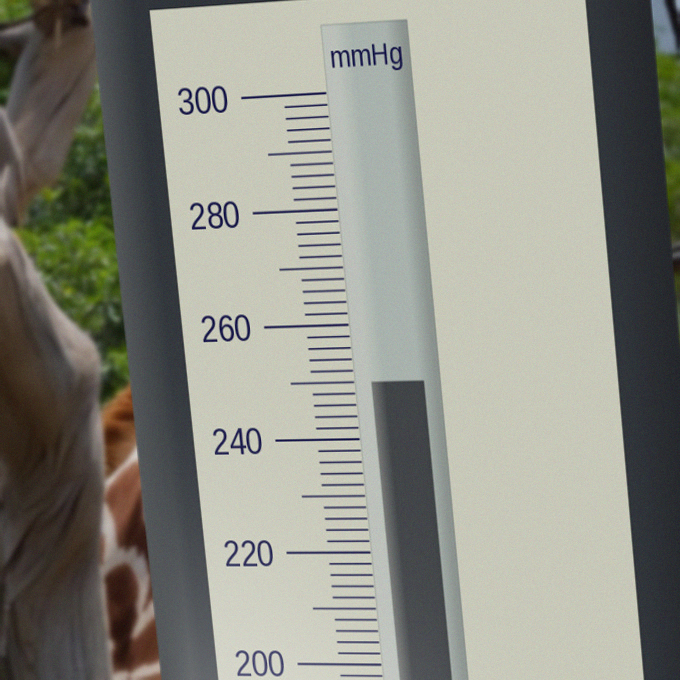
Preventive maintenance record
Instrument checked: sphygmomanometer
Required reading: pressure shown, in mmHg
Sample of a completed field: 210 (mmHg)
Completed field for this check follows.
250 (mmHg)
